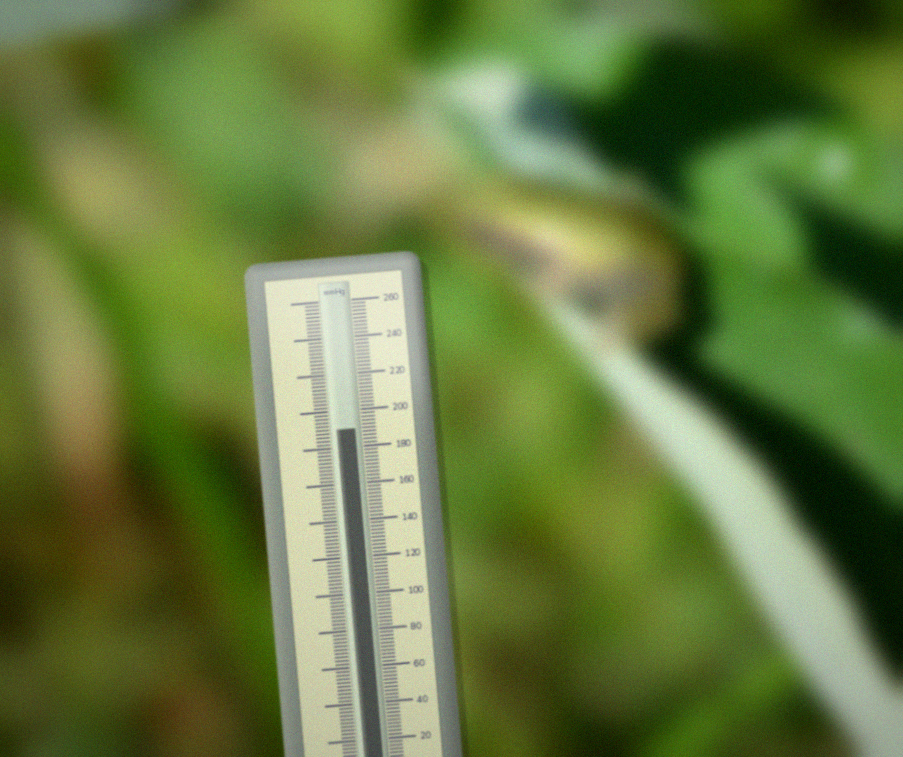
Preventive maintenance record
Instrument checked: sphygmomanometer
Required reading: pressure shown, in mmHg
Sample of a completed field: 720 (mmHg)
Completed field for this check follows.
190 (mmHg)
